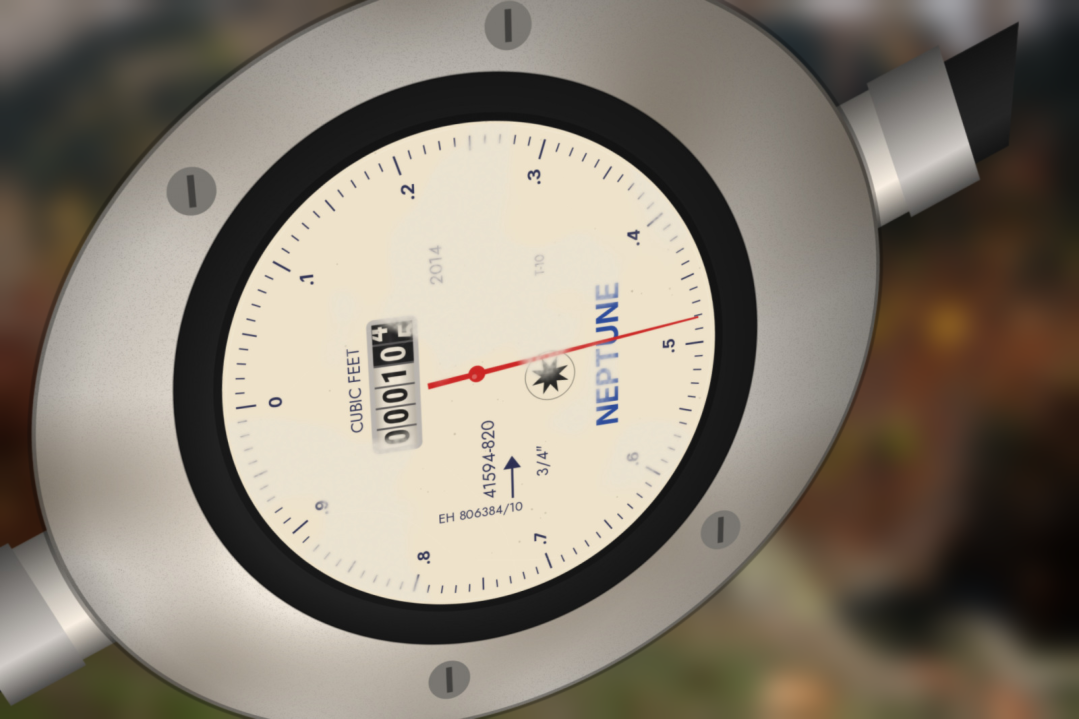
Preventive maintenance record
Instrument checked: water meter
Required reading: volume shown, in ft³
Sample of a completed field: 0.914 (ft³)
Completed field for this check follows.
104.48 (ft³)
